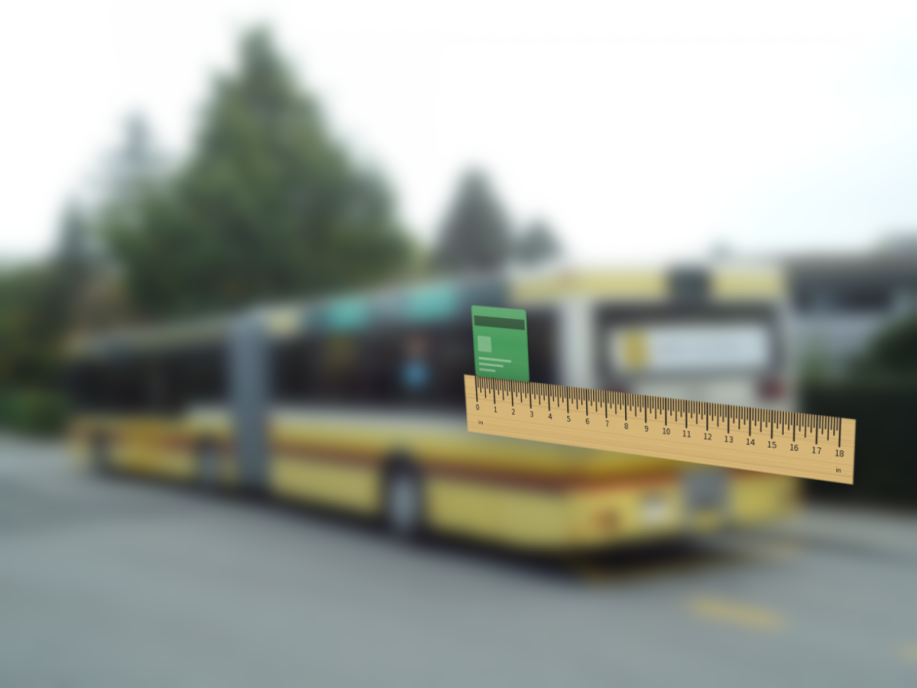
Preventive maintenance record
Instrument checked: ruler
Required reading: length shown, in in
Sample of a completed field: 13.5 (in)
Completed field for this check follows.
3 (in)
